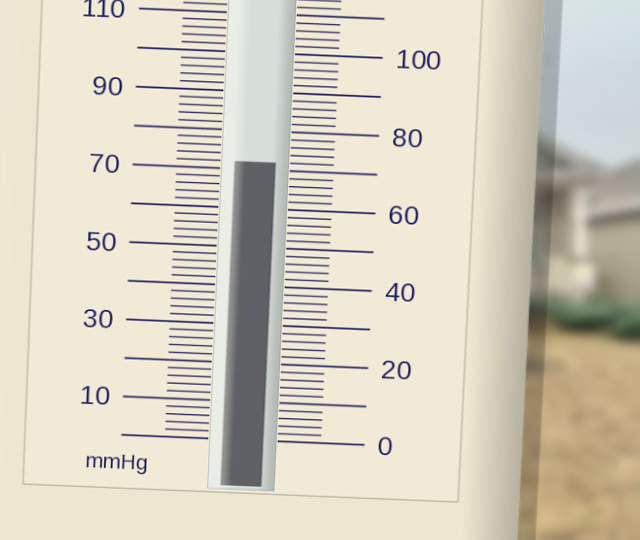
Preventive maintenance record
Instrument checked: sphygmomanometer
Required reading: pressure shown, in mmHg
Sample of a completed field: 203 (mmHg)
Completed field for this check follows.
72 (mmHg)
